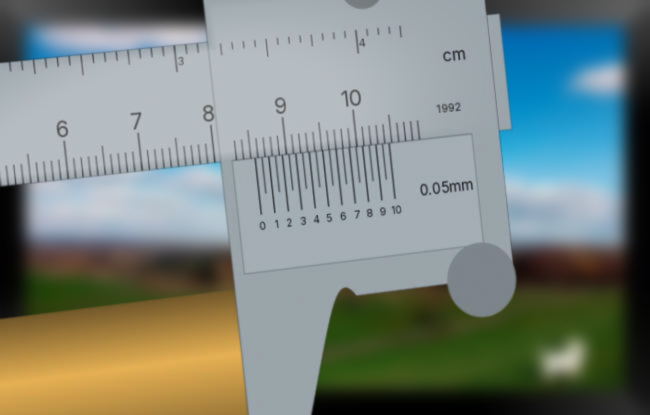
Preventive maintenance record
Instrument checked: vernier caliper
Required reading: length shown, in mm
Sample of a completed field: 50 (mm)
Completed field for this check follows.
85.6 (mm)
